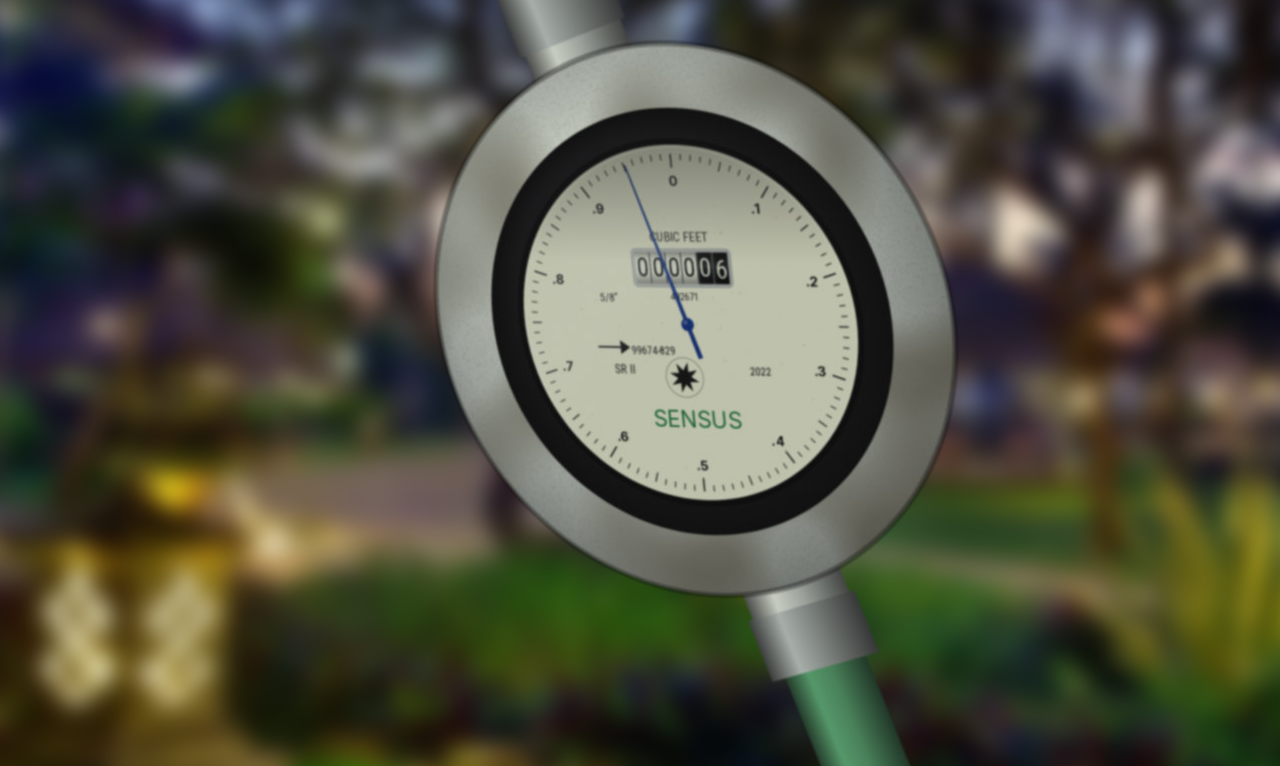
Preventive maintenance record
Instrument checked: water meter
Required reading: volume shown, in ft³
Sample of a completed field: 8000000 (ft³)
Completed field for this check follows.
5.95 (ft³)
